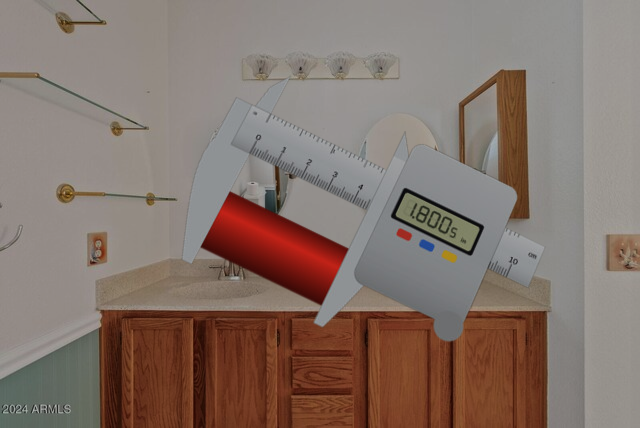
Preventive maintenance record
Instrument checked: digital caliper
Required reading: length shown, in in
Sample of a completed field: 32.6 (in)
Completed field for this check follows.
1.8005 (in)
